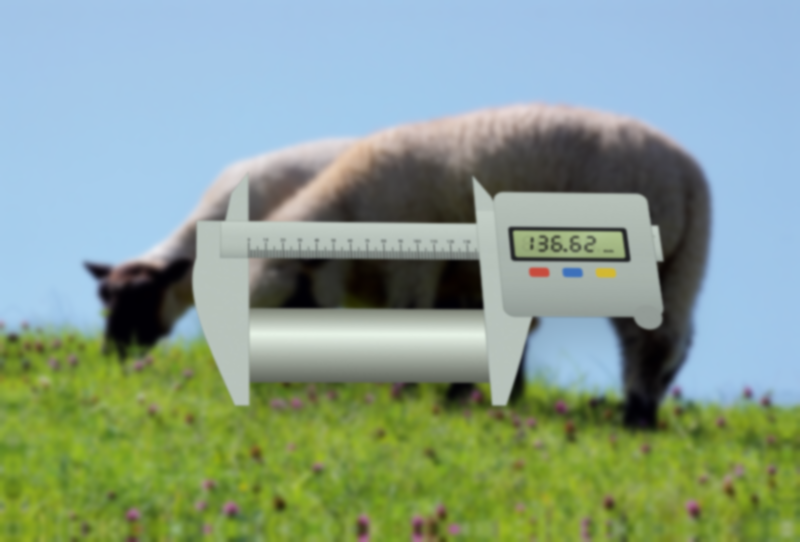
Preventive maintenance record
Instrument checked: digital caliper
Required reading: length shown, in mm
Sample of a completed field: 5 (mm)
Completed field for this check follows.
136.62 (mm)
